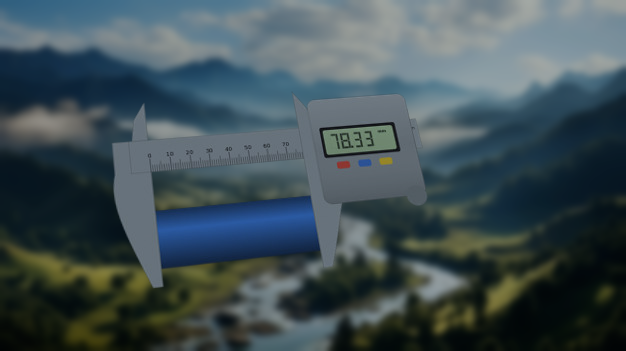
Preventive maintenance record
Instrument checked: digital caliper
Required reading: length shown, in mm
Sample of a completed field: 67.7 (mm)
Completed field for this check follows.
78.33 (mm)
